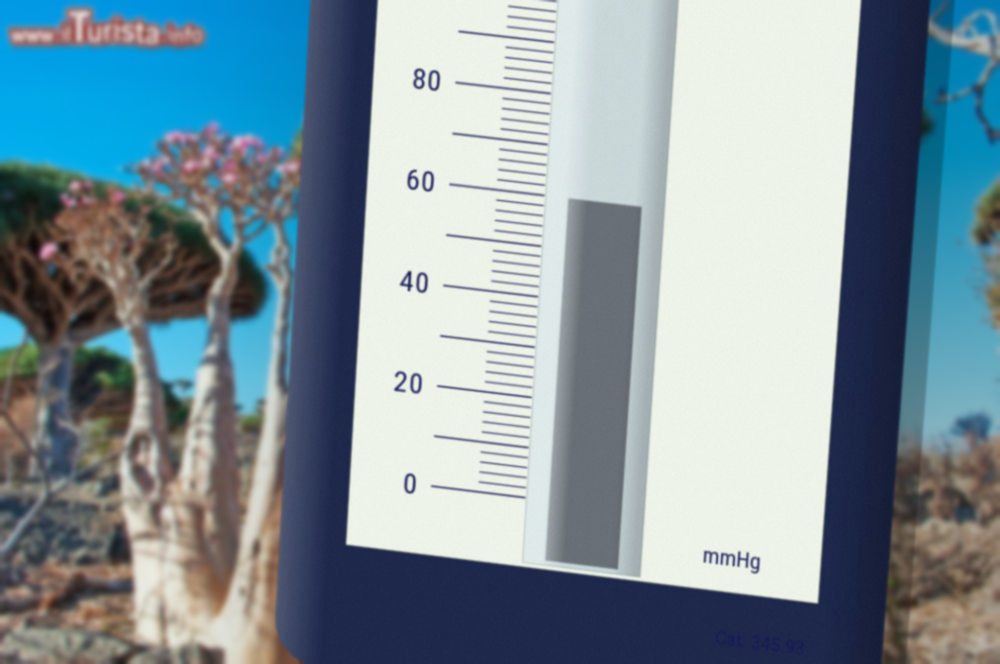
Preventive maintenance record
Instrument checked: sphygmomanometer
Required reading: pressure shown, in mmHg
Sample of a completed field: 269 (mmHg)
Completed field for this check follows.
60 (mmHg)
